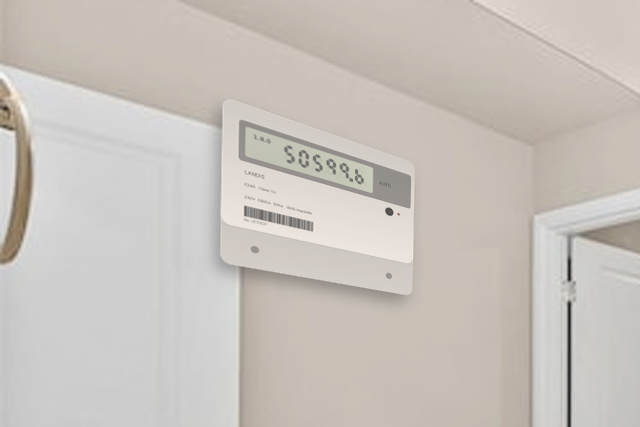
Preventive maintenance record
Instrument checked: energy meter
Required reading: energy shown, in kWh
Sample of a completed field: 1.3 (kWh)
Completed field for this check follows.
50599.6 (kWh)
